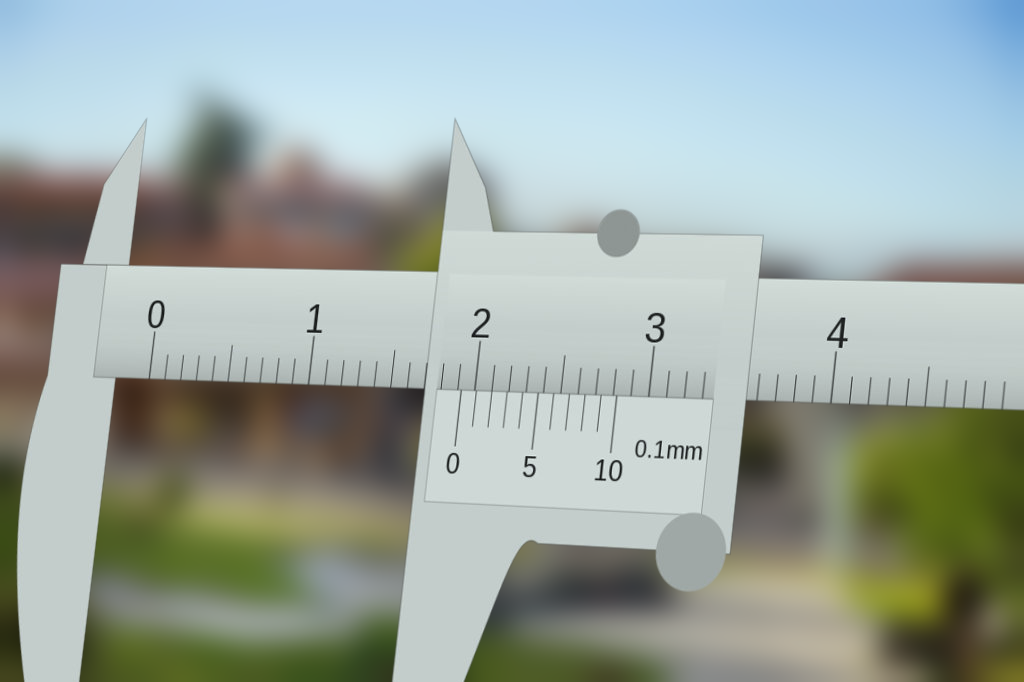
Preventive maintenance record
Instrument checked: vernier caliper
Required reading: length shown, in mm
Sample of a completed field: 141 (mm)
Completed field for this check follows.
19.2 (mm)
